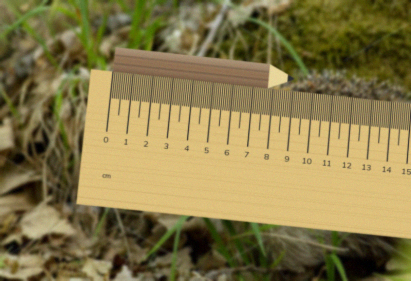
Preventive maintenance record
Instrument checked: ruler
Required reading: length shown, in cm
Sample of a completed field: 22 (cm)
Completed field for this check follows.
9 (cm)
